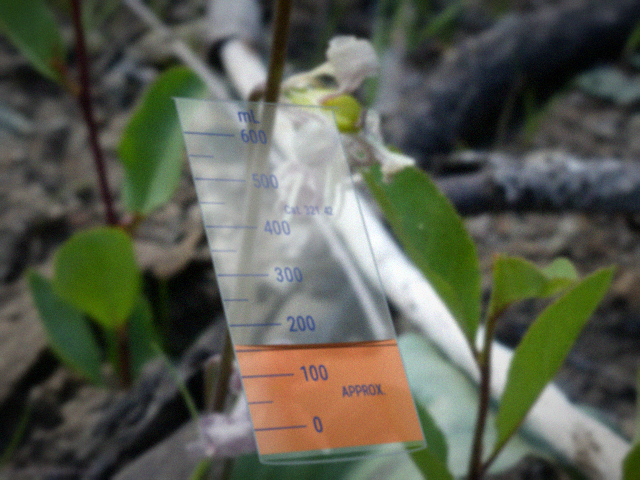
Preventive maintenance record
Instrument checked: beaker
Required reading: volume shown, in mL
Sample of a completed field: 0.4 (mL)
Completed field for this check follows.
150 (mL)
